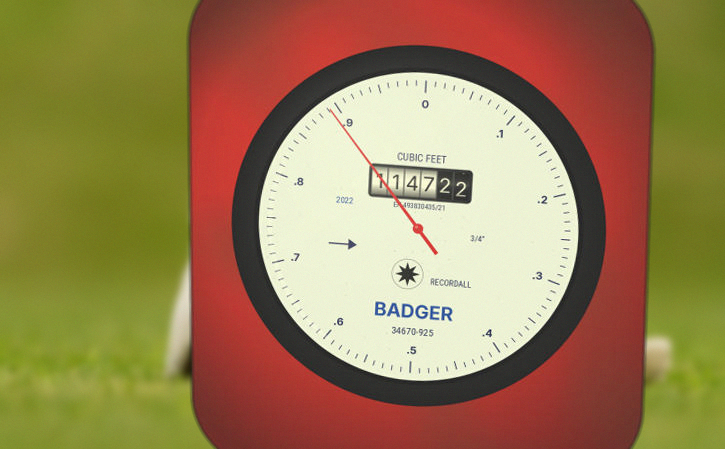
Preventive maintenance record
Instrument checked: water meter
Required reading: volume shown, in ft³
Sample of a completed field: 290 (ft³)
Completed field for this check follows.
114721.89 (ft³)
